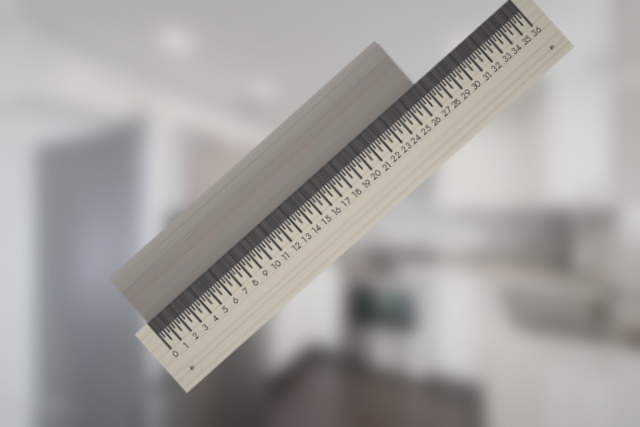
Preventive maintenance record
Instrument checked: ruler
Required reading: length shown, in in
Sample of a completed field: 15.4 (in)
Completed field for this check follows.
26.5 (in)
